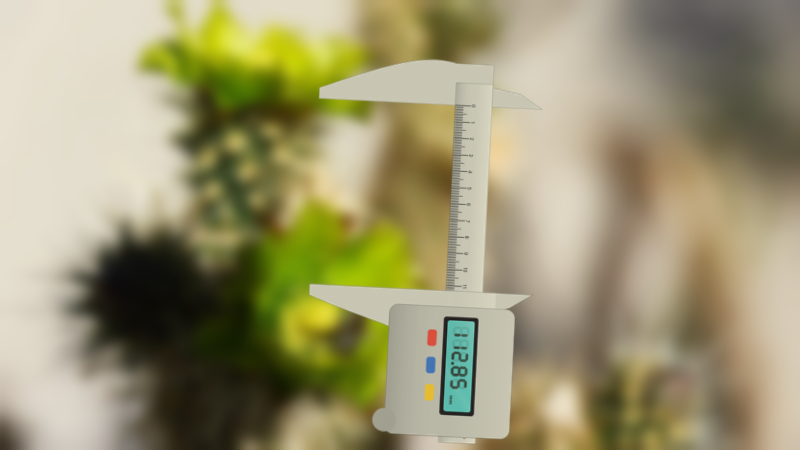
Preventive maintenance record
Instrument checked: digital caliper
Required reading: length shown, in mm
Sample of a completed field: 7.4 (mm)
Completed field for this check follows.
112.85 (mm)
